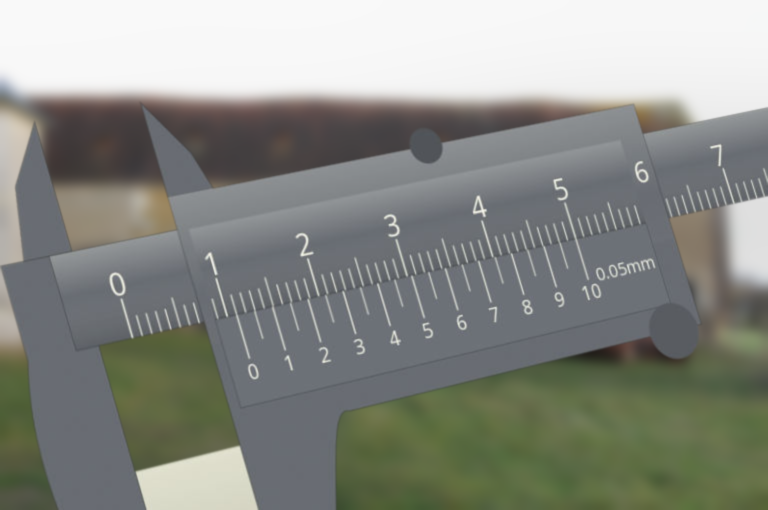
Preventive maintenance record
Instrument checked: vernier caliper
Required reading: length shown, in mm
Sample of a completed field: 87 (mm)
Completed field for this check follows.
11.0 (mm)
